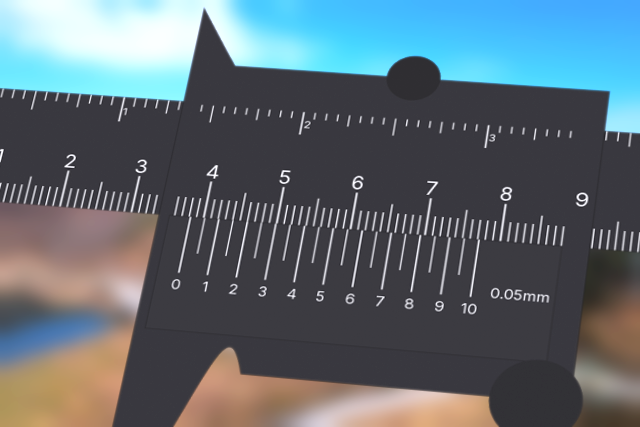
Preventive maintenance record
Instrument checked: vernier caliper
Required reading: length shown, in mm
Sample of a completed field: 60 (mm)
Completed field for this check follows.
38.2 (mm)
